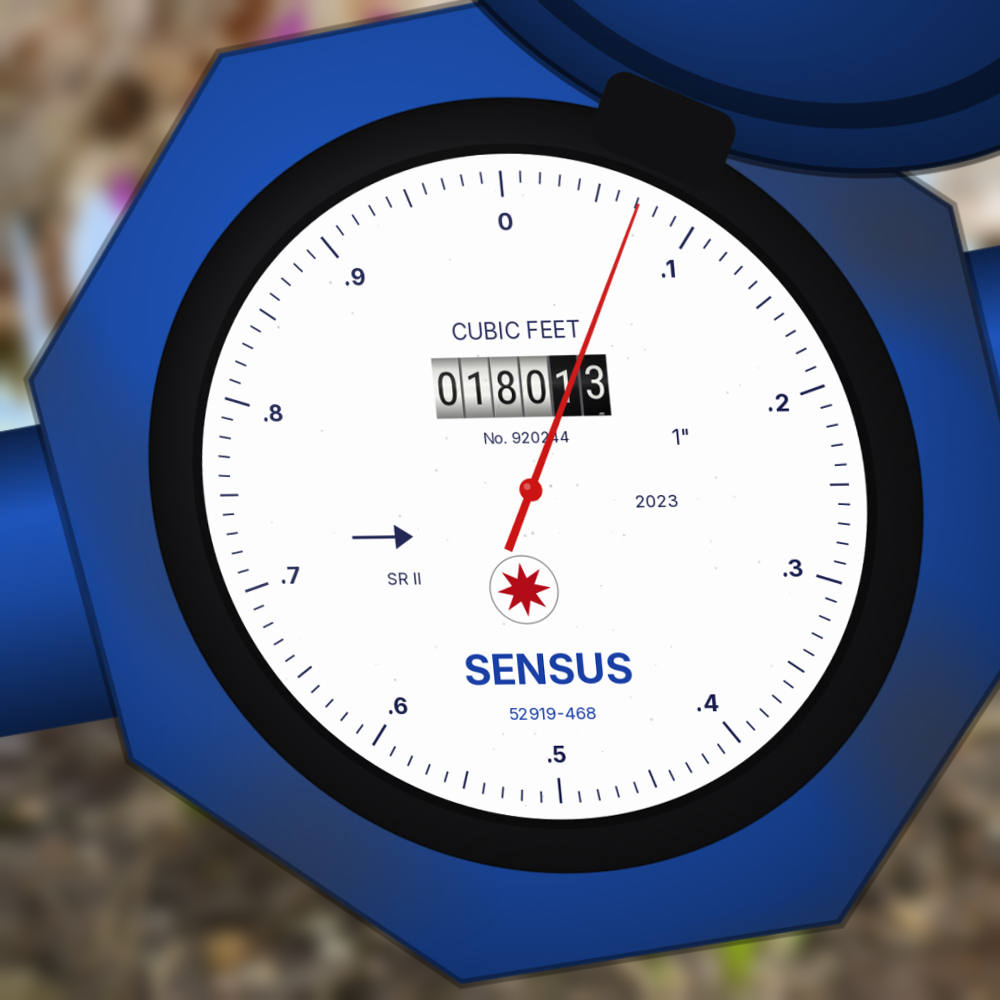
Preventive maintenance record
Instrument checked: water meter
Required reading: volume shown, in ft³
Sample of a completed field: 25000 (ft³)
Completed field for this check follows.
18013.07 (ft³)
